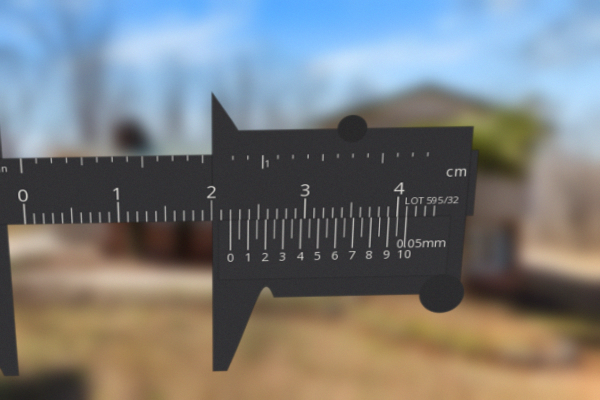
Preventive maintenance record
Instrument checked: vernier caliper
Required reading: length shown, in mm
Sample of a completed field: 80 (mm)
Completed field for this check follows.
22.0 (mm)
